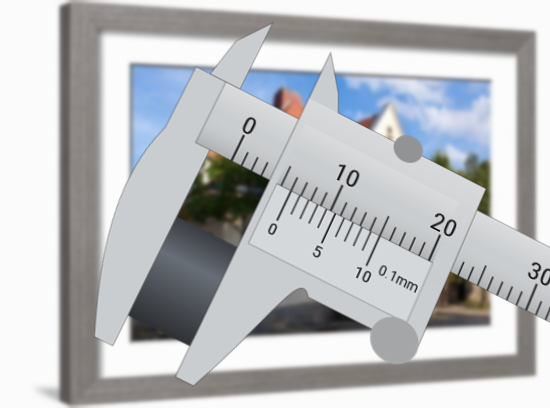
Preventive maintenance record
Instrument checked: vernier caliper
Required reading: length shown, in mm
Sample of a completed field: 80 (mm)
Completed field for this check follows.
6.0 (mm)
